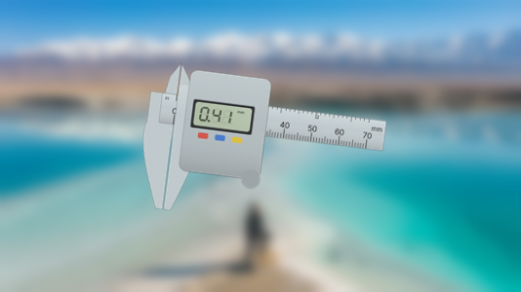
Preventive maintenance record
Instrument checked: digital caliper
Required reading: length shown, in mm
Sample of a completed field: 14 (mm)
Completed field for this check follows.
0.41 (mm)
